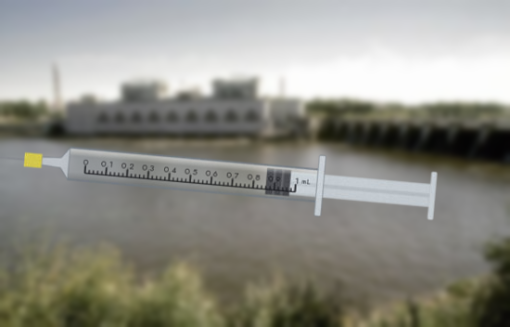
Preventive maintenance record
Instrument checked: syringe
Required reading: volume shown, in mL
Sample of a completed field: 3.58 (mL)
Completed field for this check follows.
0.86 (mL)
